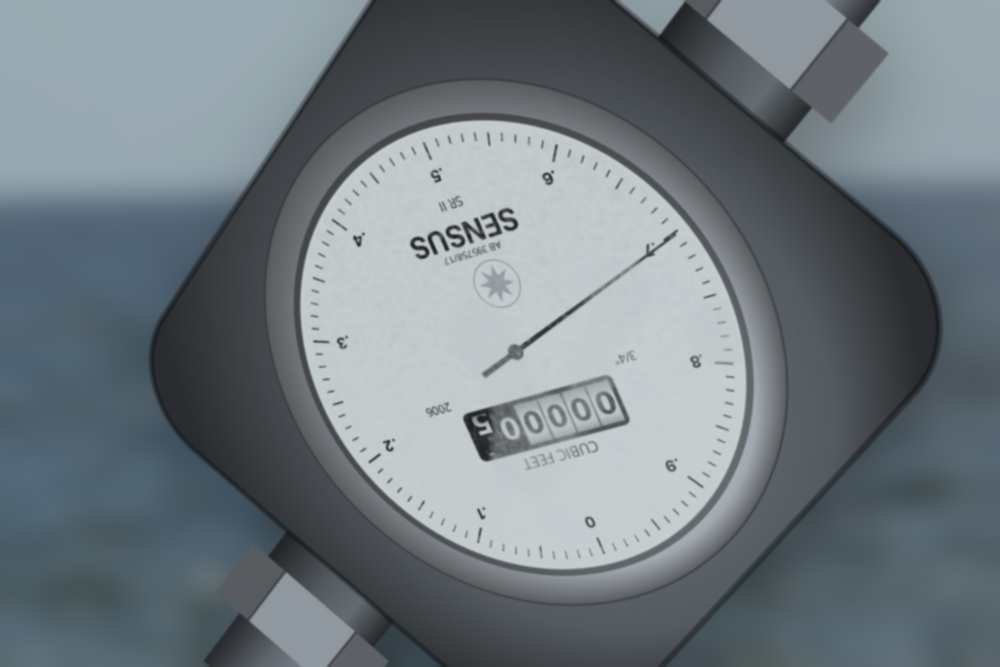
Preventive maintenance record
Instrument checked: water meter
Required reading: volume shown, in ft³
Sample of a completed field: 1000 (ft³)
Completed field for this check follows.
4.70 (ft³)
